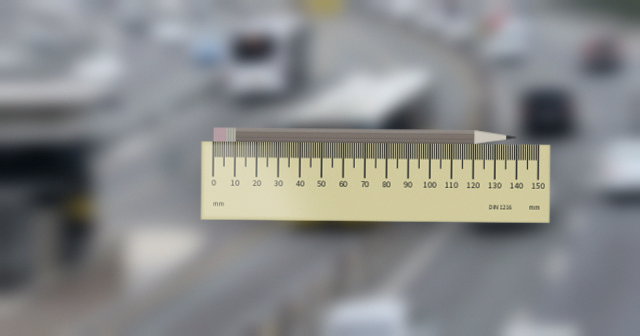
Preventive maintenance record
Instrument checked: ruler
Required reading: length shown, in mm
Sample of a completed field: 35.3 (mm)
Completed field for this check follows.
140 (mm)
